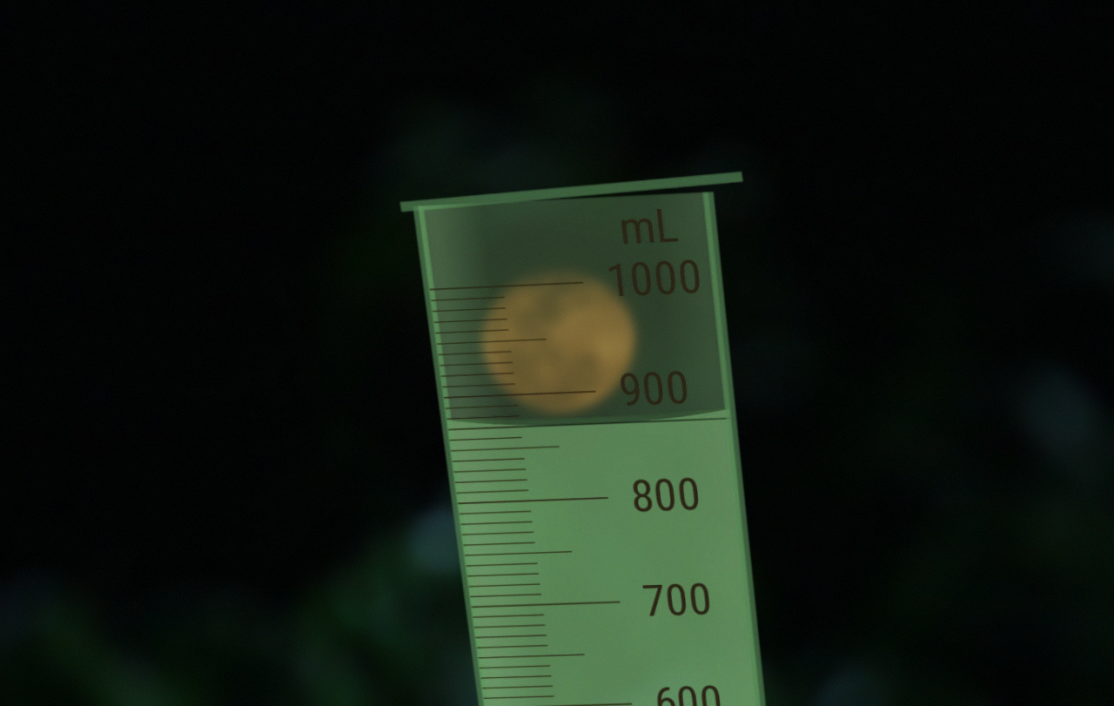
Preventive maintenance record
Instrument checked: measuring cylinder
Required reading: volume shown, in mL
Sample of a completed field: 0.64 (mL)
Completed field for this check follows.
870 (mL)
